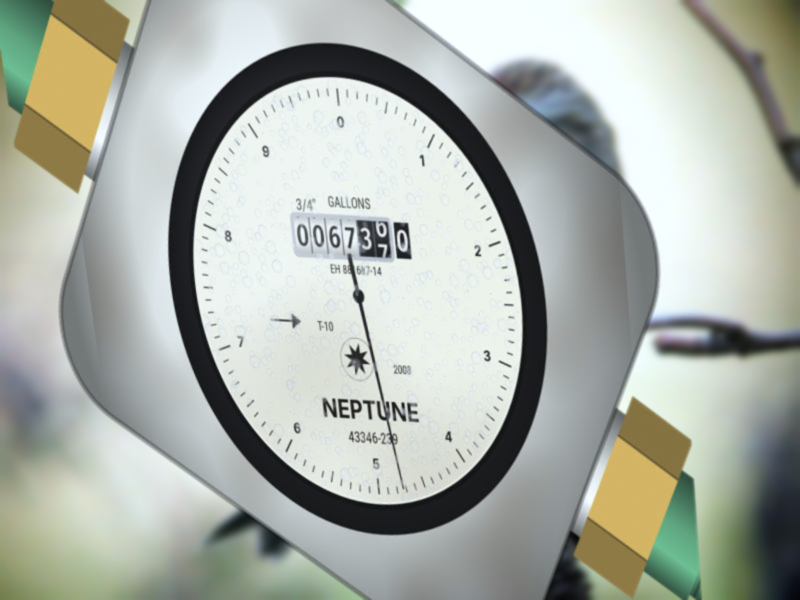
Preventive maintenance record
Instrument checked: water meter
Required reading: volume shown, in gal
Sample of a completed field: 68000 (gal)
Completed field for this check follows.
67364.7 (gal)
